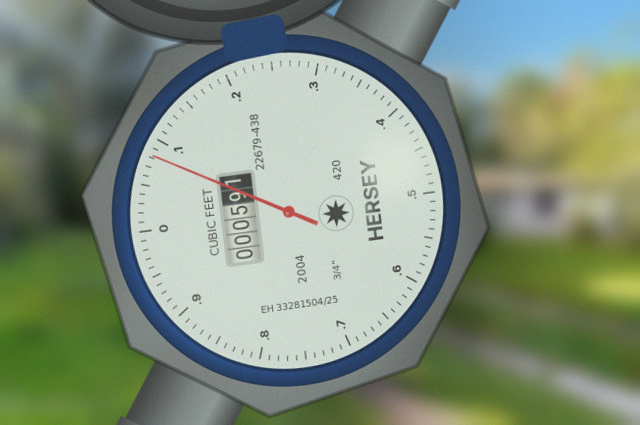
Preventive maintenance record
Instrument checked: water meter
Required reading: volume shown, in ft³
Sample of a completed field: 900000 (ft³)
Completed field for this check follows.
591.08 (ft³)
